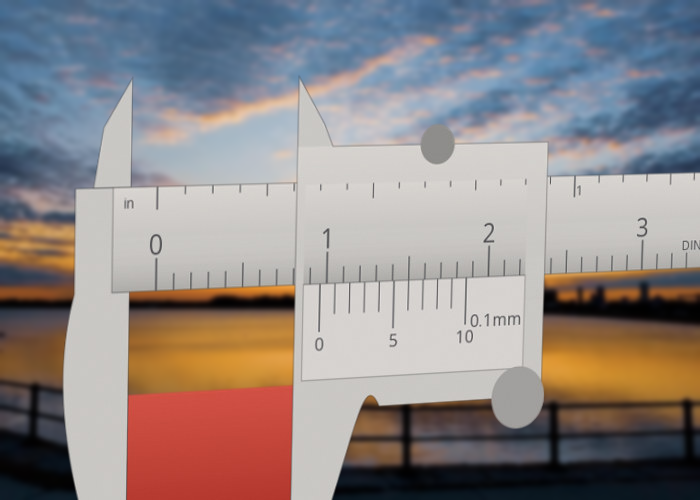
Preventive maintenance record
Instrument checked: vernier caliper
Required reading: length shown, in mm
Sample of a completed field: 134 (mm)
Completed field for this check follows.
9.6 (mm)
